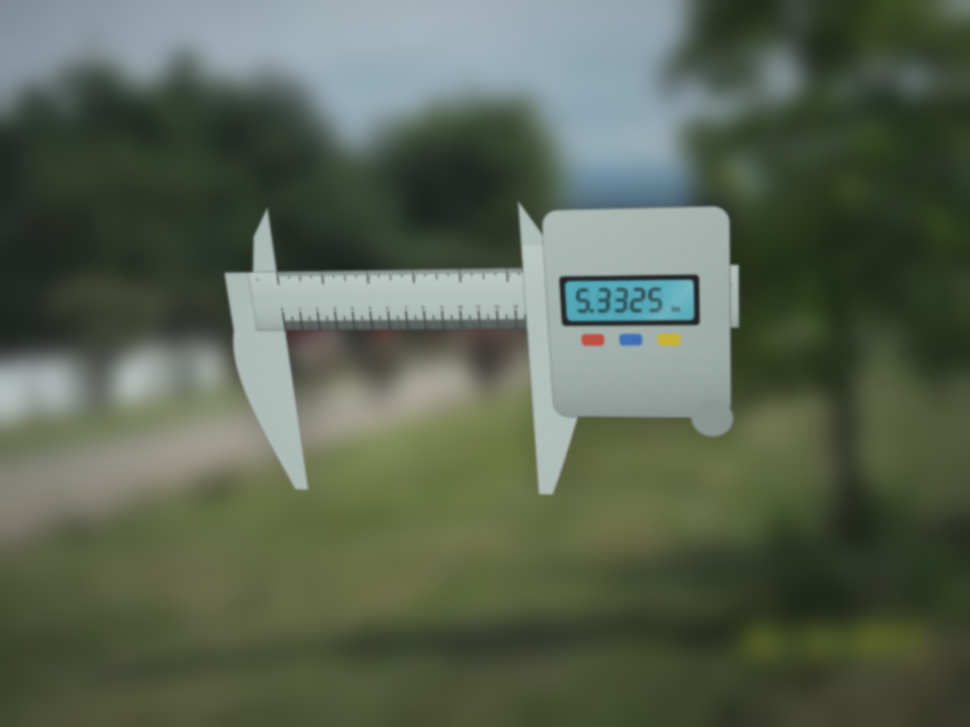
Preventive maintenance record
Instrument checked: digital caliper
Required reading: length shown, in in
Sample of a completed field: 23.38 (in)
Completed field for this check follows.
5.3325 (in)
